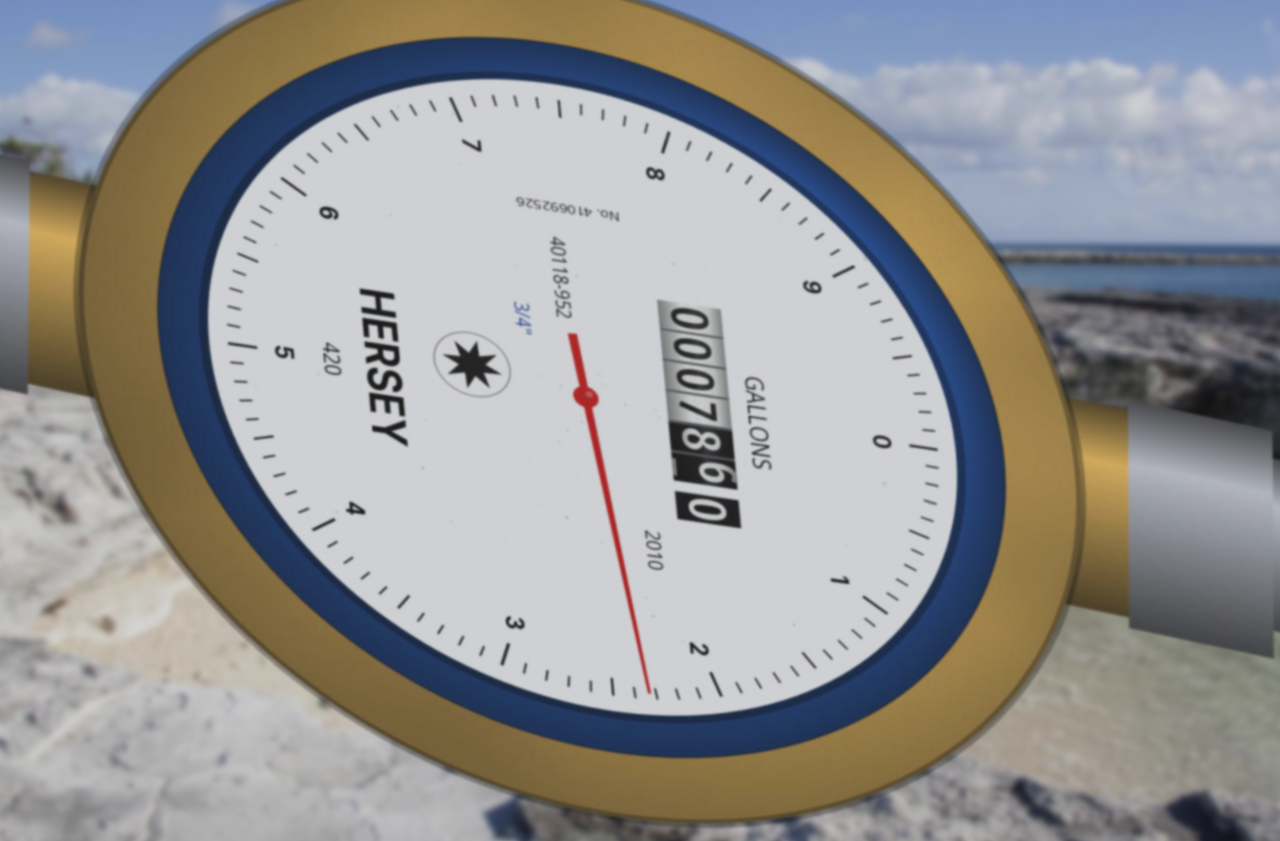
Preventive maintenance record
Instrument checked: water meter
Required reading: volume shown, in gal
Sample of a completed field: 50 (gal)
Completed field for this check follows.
7862.3 (gal)
